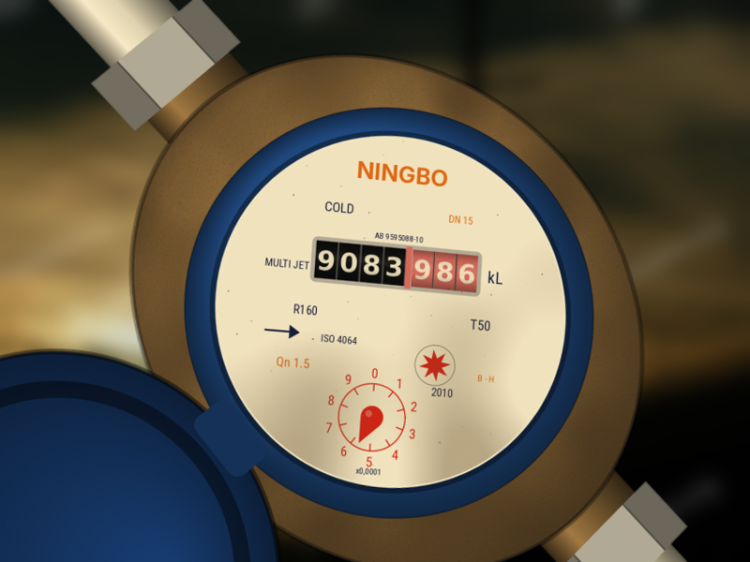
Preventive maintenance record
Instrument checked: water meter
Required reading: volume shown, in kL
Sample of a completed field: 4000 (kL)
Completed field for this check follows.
9083.9865 (kL)
